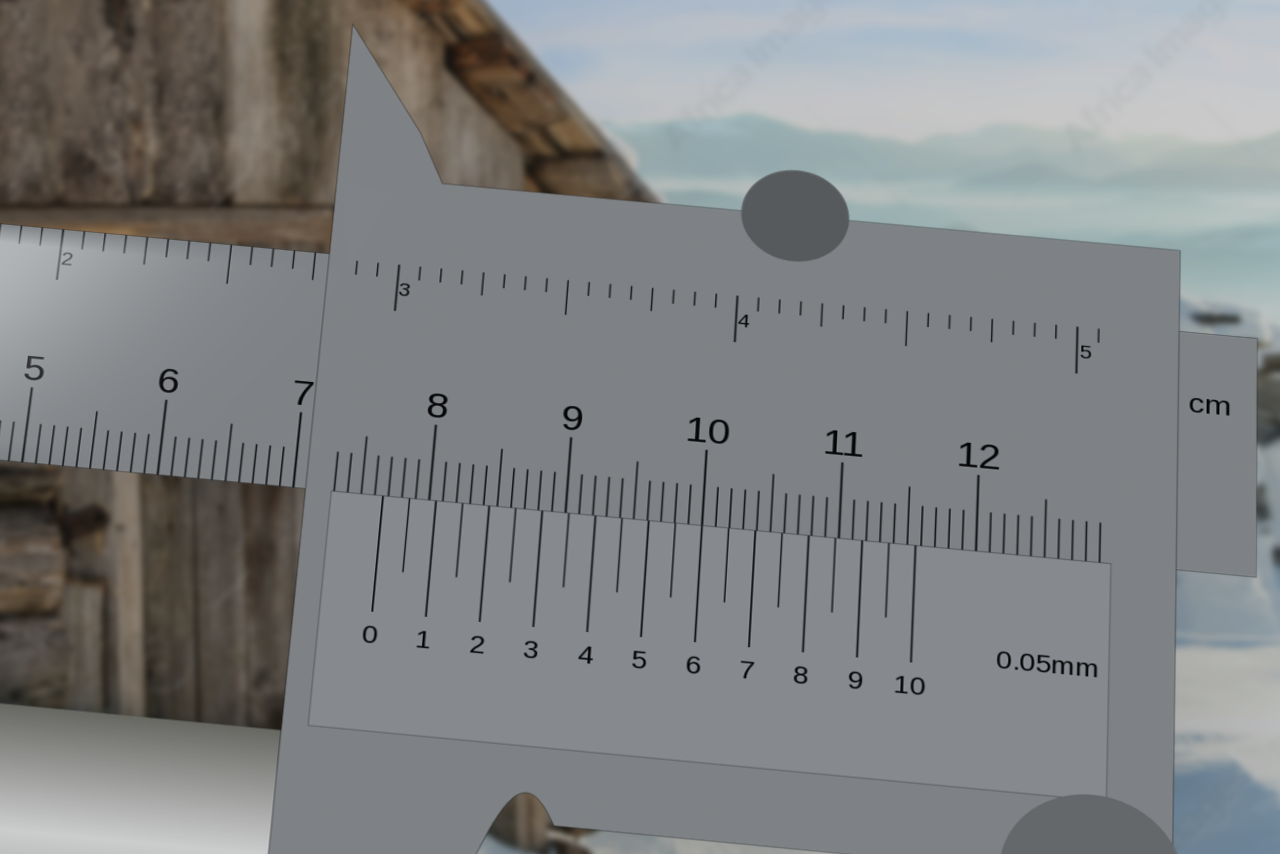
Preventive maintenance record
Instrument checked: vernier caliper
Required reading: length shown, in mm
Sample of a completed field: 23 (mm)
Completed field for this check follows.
76.6 (mm)
